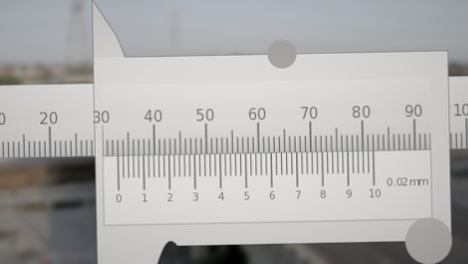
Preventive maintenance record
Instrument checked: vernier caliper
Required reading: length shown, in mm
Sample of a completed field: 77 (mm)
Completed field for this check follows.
33.0 (mm)
